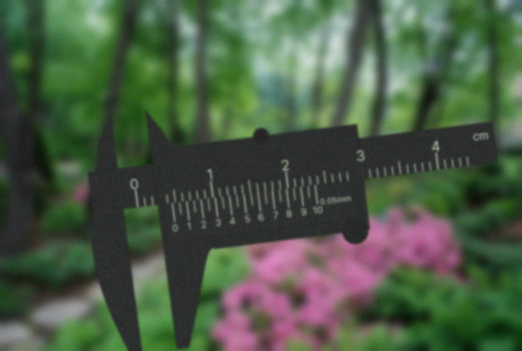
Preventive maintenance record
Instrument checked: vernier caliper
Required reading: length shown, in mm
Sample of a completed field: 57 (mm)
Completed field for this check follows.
4.6 (mm)
